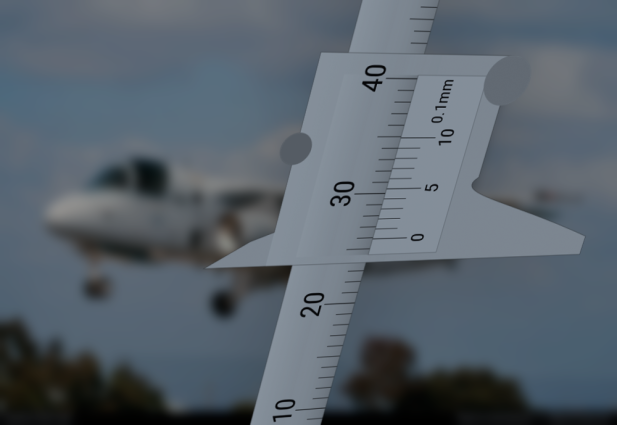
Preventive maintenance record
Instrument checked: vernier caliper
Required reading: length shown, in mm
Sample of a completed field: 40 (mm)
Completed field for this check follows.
25.9 (mm)
